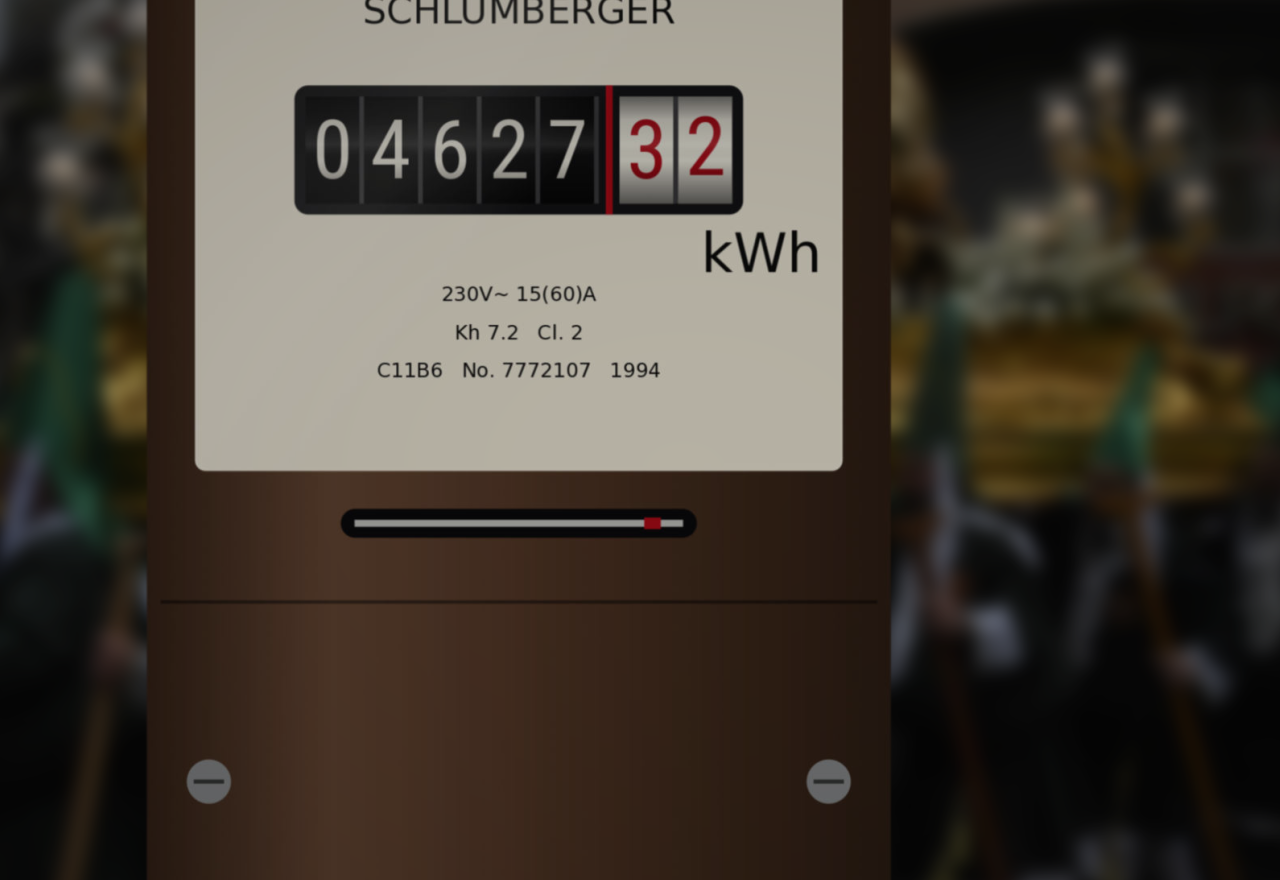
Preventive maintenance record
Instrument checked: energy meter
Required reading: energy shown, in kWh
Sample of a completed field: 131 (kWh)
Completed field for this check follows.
4627.32 (kWh)
